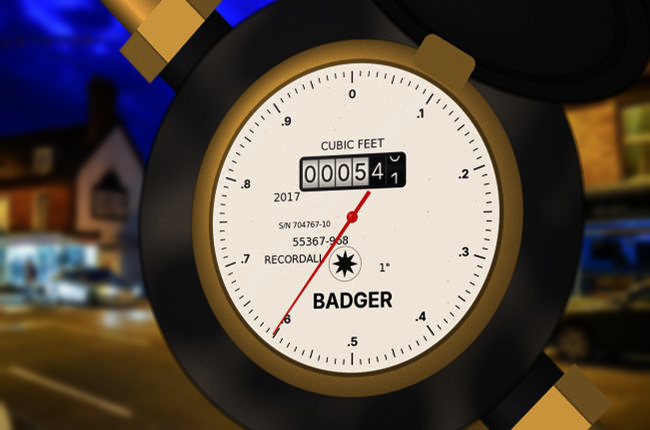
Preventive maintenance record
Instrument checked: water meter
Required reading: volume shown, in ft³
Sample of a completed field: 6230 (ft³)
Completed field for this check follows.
540.60 (ft³)
